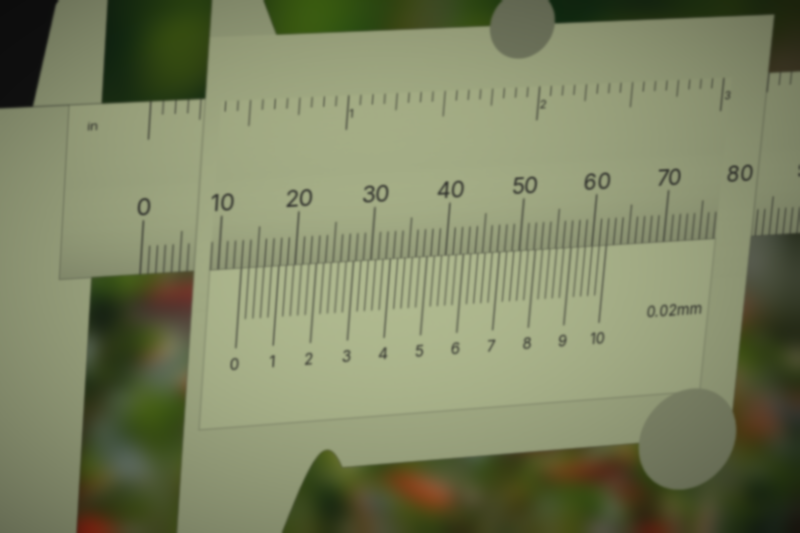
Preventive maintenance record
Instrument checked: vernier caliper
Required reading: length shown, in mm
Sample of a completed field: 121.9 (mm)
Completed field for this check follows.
13.0 (mm)
